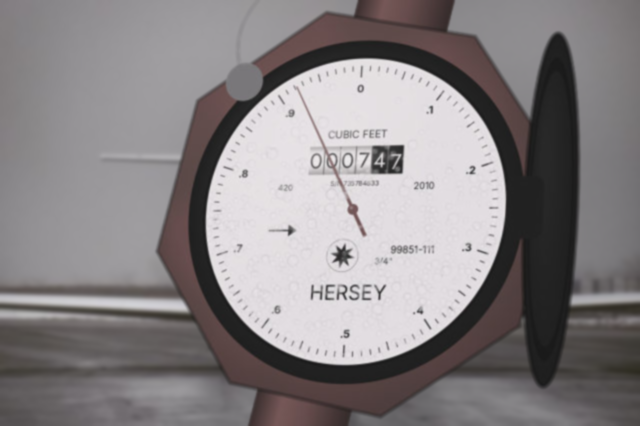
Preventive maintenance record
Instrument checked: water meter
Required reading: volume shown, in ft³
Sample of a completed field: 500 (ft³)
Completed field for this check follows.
746.92 (ft³)
